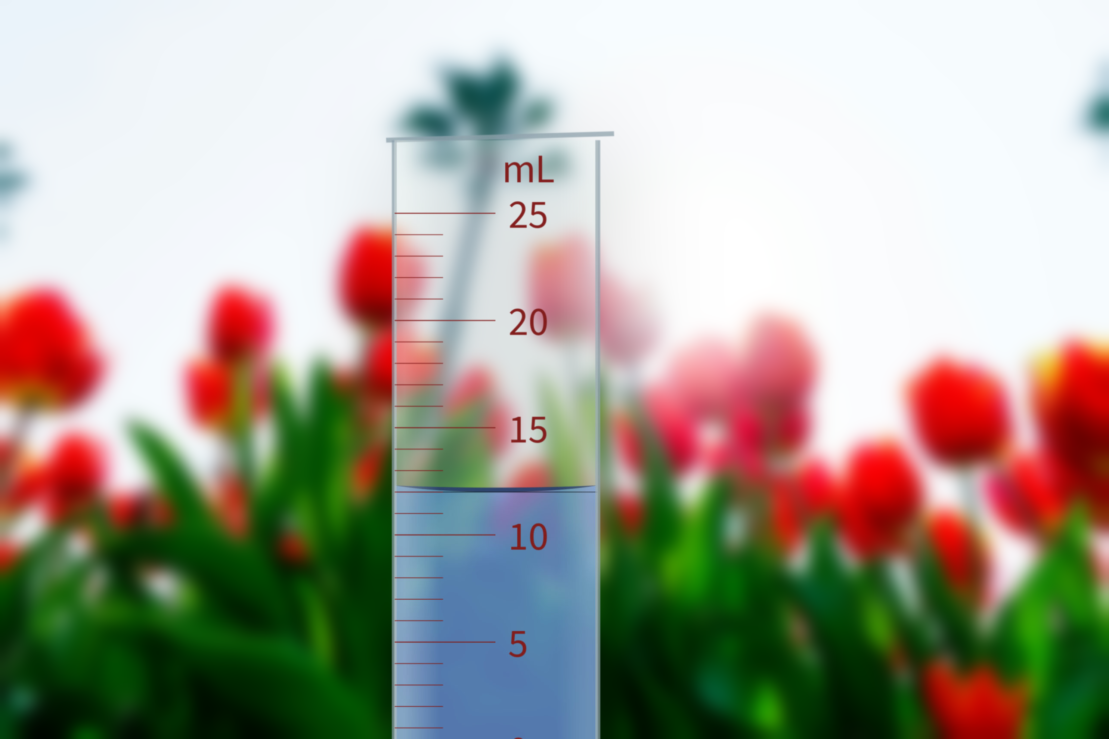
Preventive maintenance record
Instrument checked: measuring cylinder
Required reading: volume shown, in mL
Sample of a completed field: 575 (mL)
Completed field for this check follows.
12 (mL)
